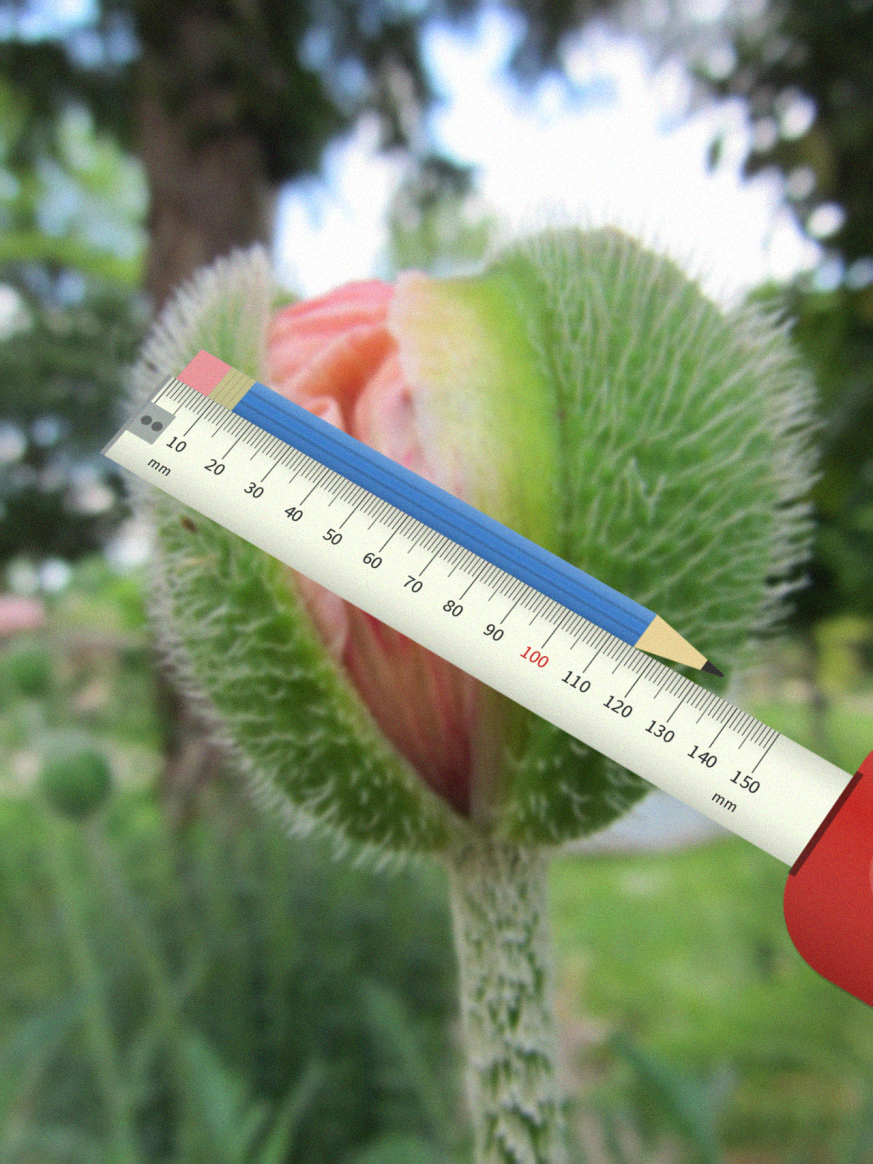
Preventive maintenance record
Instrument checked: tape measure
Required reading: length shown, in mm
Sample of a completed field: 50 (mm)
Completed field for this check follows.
134 (mm)
